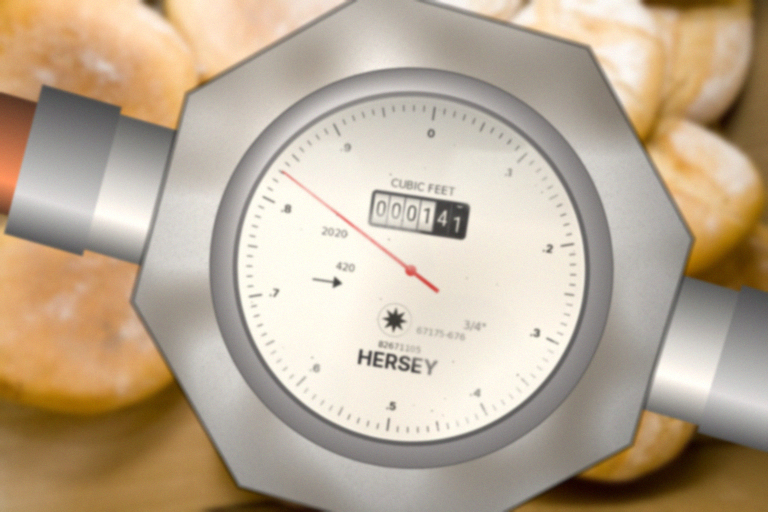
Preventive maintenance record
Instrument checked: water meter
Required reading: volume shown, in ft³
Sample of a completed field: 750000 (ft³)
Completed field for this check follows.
140.83 (ft³)
